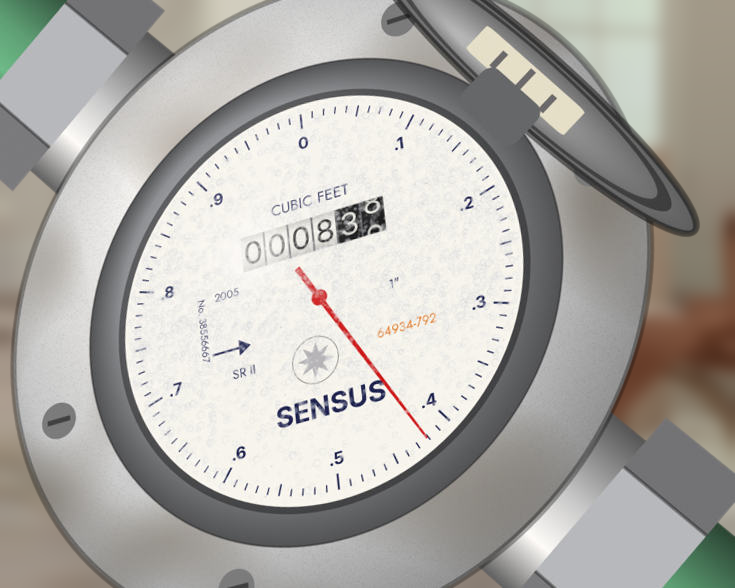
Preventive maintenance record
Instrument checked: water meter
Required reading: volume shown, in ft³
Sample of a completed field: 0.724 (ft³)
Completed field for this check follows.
838.42 (ft³)
